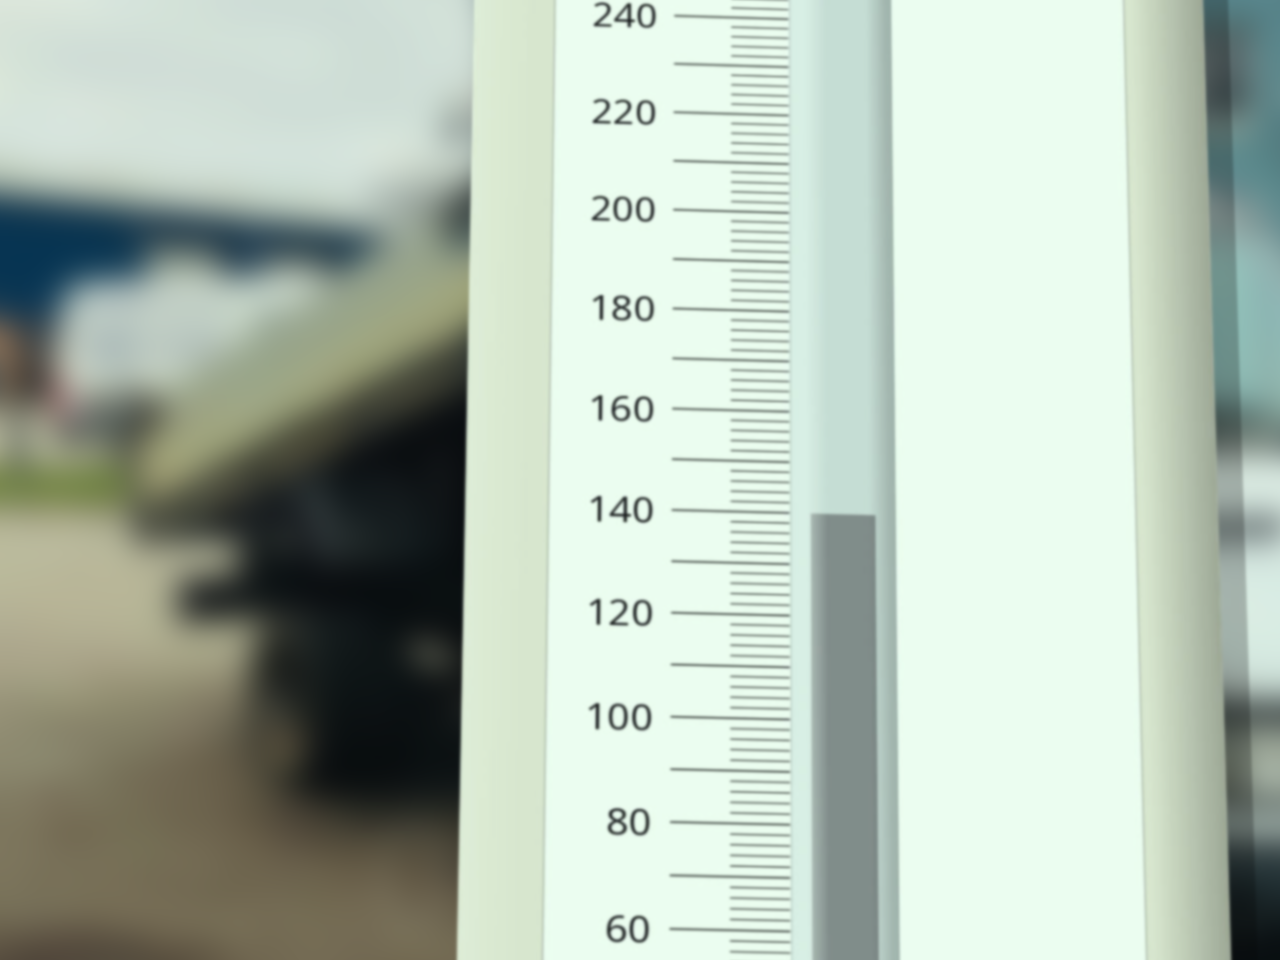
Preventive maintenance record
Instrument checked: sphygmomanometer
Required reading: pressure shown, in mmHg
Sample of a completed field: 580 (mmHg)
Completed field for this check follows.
140 (mmHg)
